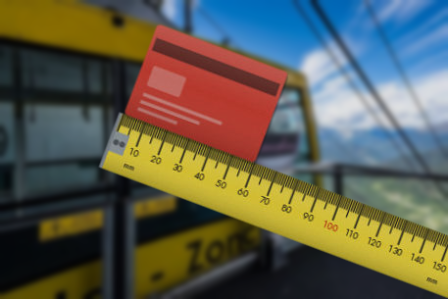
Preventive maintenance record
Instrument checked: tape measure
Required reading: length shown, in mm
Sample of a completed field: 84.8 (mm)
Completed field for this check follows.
60 (mm)
